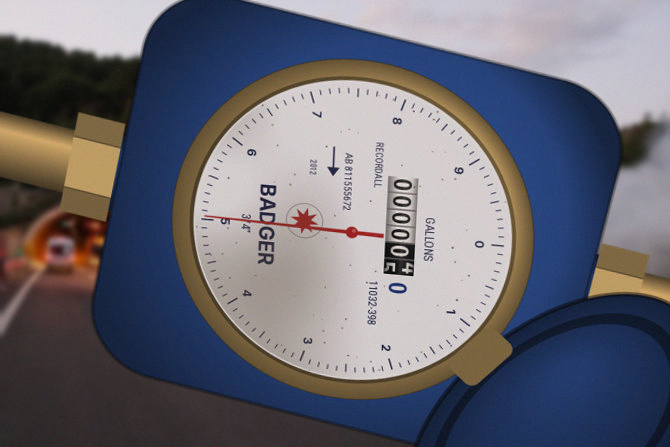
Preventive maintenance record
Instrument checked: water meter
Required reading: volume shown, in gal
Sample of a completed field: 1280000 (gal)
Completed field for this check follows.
45.0 (gal)
